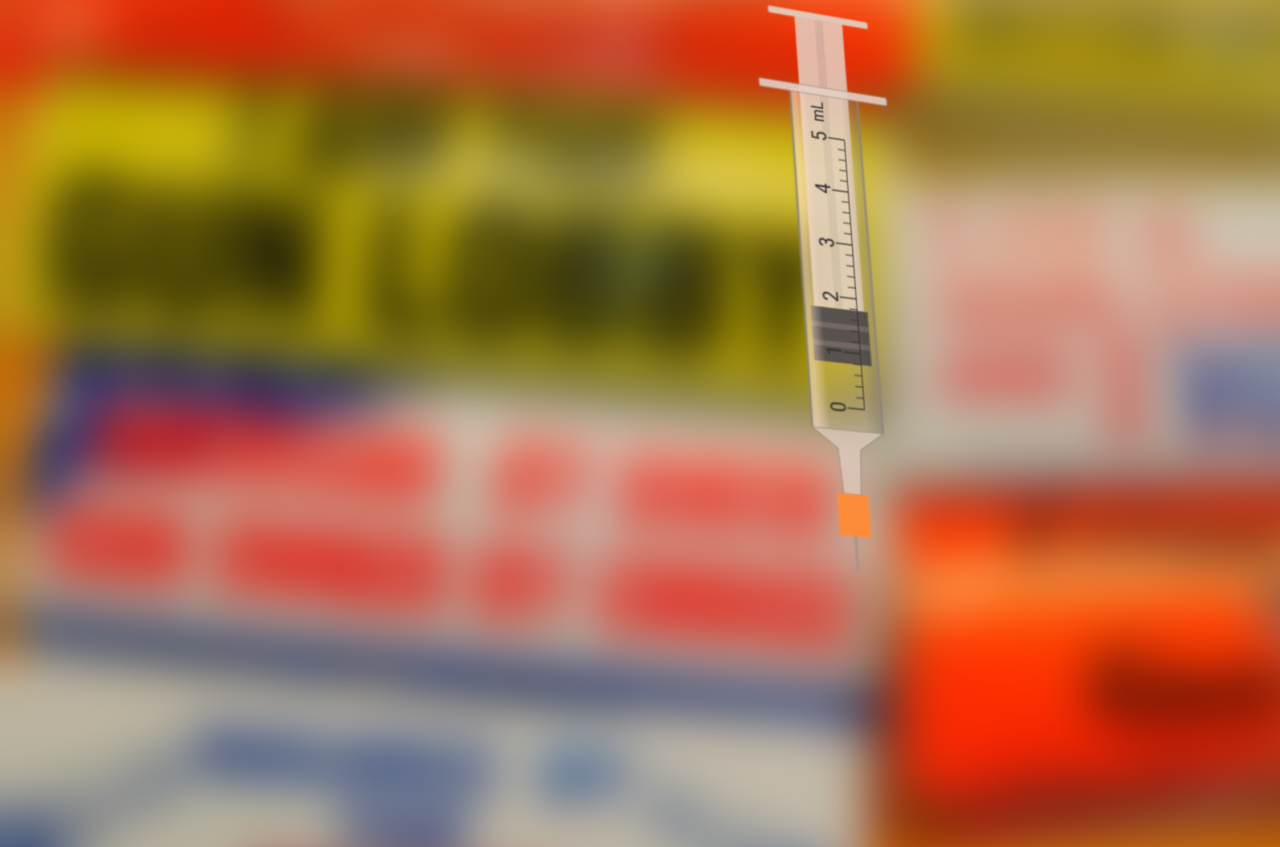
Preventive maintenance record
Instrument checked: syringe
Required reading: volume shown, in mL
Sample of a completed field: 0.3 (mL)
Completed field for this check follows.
0.8 (mL)
